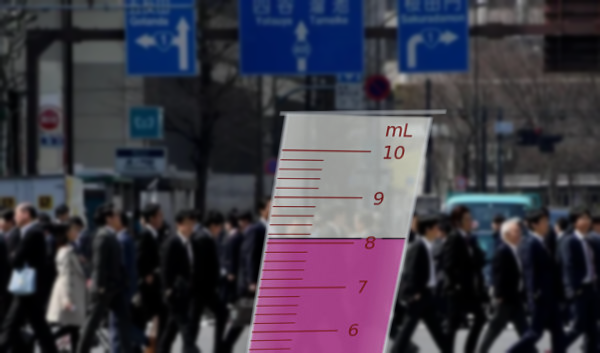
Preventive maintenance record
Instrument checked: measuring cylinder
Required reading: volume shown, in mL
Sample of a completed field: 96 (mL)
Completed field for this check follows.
8.1 (mL)
